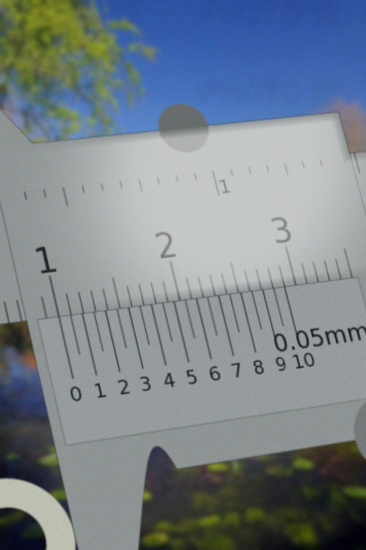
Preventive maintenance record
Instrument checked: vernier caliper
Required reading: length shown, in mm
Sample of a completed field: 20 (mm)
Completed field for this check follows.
10.0 (mm)
